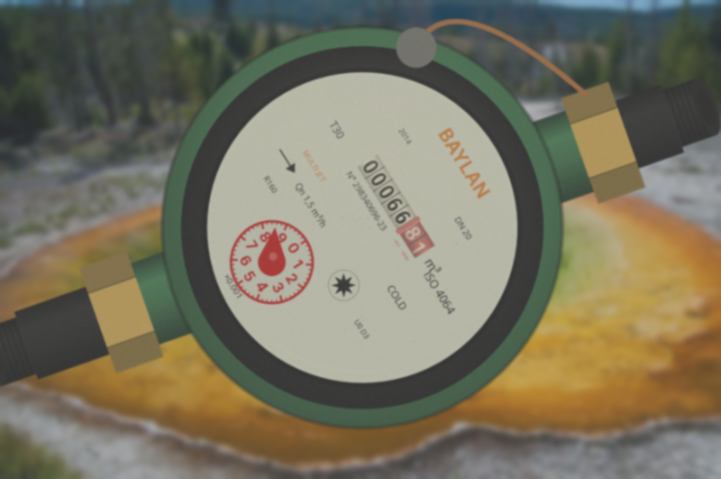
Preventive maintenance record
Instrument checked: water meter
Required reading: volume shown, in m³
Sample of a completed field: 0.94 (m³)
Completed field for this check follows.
66.808 (m³)
